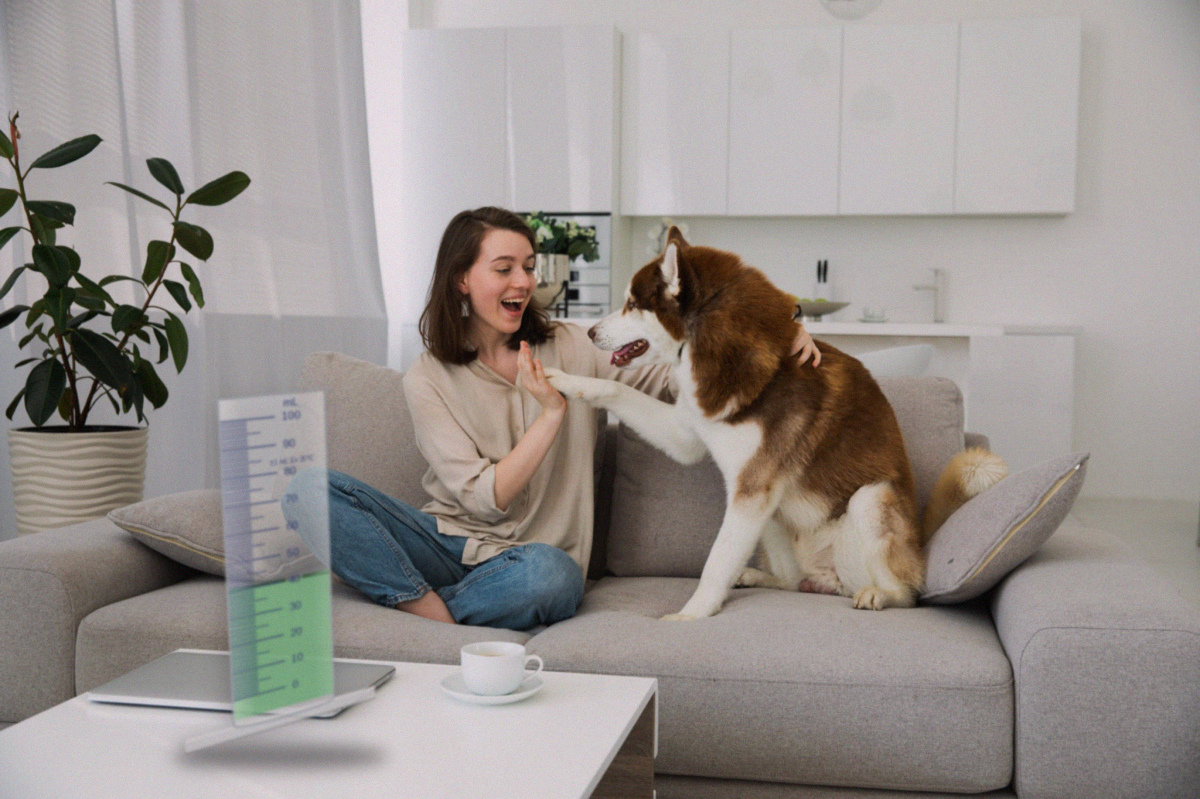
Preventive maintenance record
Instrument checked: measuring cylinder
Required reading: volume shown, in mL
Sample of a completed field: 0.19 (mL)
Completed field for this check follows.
40 (mL)
